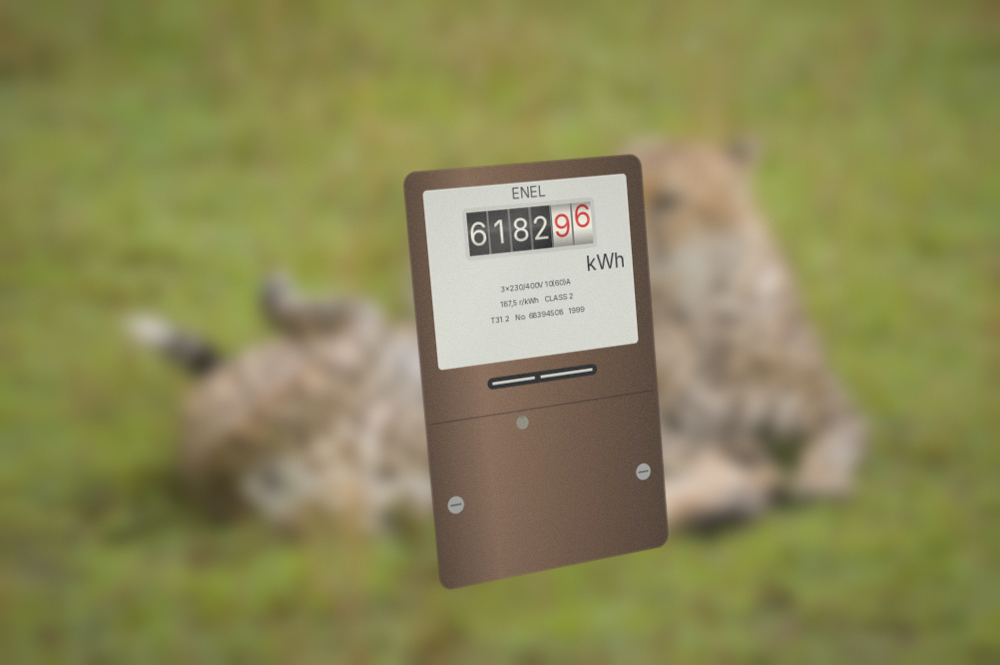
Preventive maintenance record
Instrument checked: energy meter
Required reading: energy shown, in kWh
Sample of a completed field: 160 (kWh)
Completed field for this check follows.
6182.96 (kWh)
